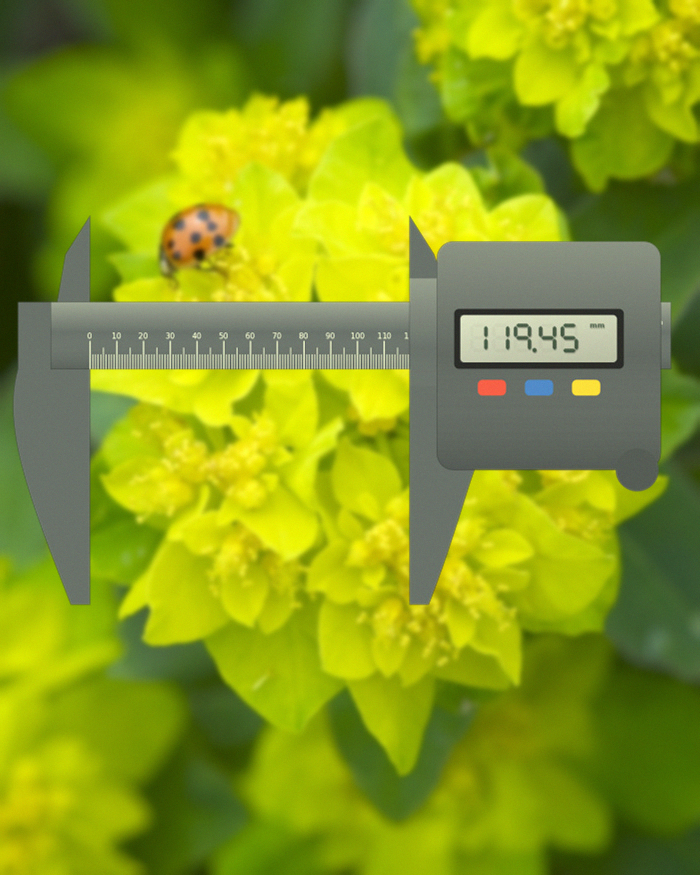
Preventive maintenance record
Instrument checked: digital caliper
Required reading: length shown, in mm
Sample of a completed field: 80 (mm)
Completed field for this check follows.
119.45 (mm)
